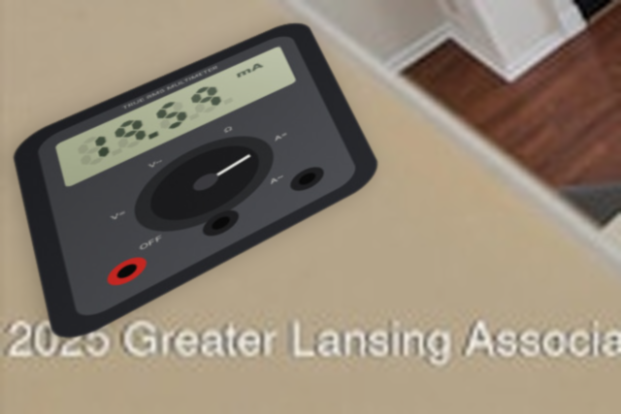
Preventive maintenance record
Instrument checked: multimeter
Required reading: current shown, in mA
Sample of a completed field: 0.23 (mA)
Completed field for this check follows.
19.59 (mA)
